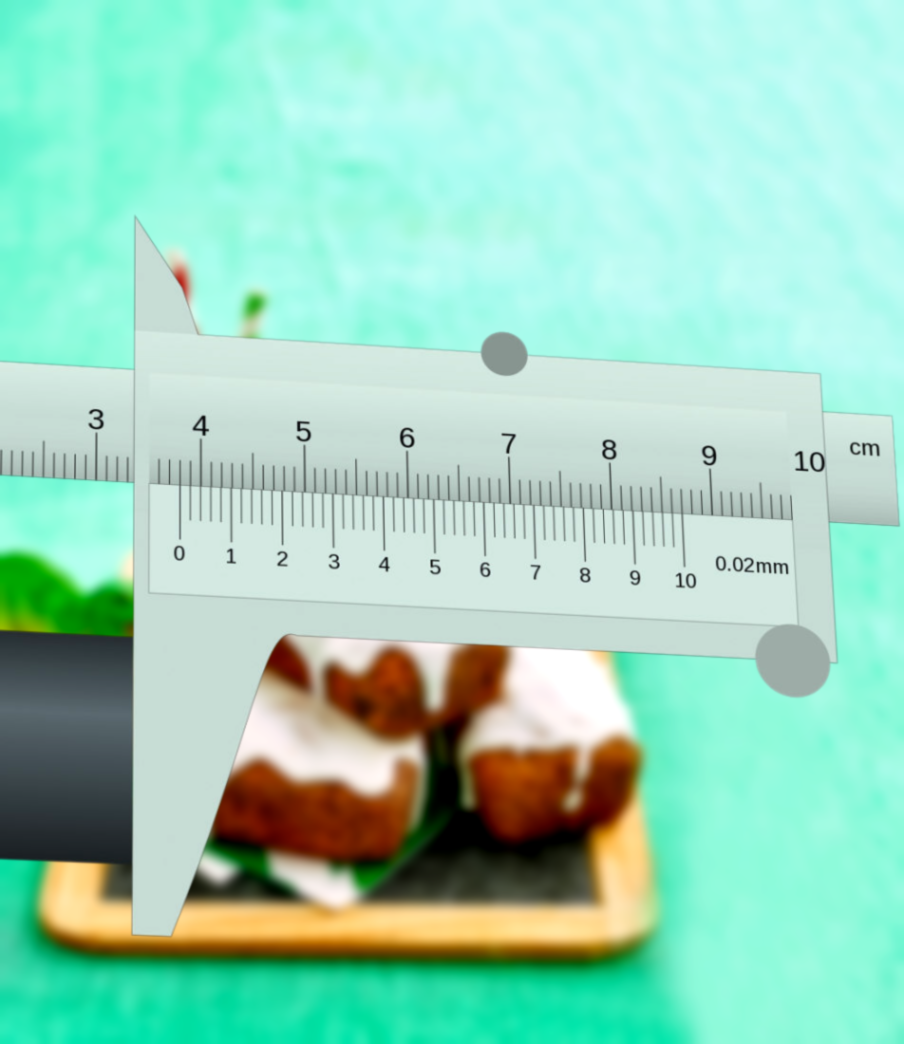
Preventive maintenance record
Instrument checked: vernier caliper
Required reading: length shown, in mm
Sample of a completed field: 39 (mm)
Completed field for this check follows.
38.0 (mm)
